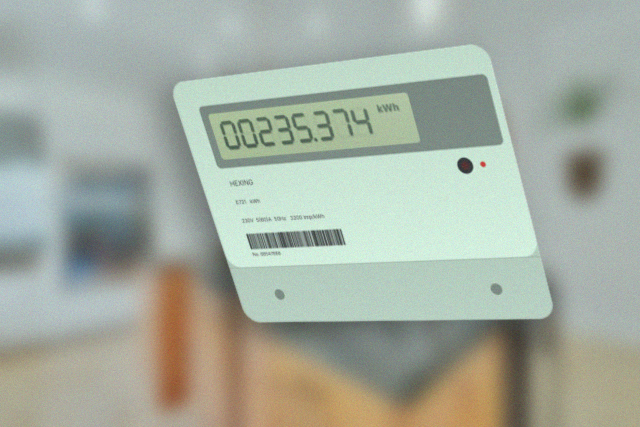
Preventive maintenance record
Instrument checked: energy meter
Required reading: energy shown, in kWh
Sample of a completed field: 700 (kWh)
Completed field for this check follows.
235.374 (kWh)
